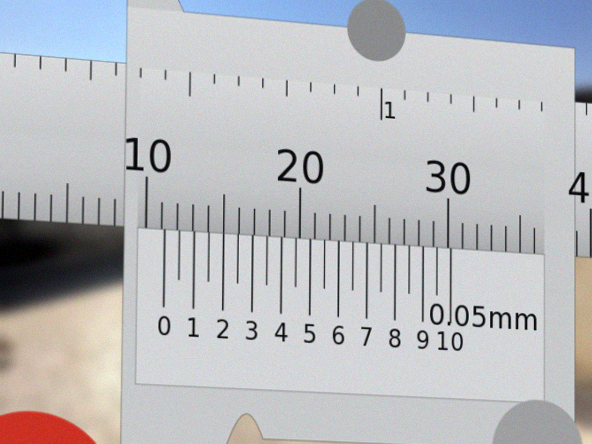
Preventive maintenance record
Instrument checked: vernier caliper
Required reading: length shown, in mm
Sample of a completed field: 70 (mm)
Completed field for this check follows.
11.2 (mm)
